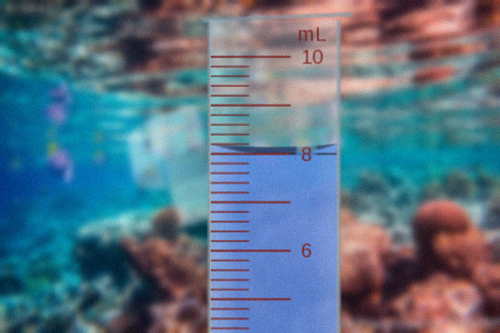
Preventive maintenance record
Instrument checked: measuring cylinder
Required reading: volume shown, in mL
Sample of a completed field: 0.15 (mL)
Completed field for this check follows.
8 (mL)
